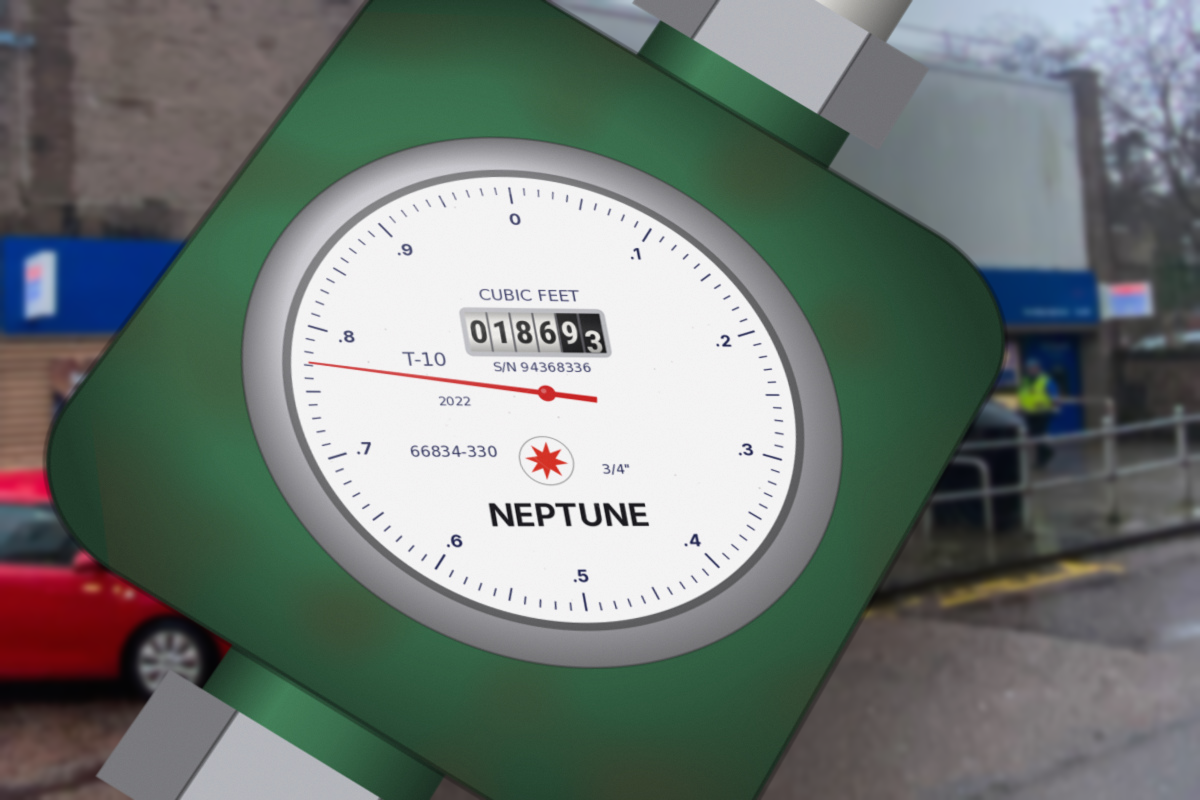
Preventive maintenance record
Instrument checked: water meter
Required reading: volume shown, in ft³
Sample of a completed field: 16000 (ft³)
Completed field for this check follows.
18692.77 (ft³)
